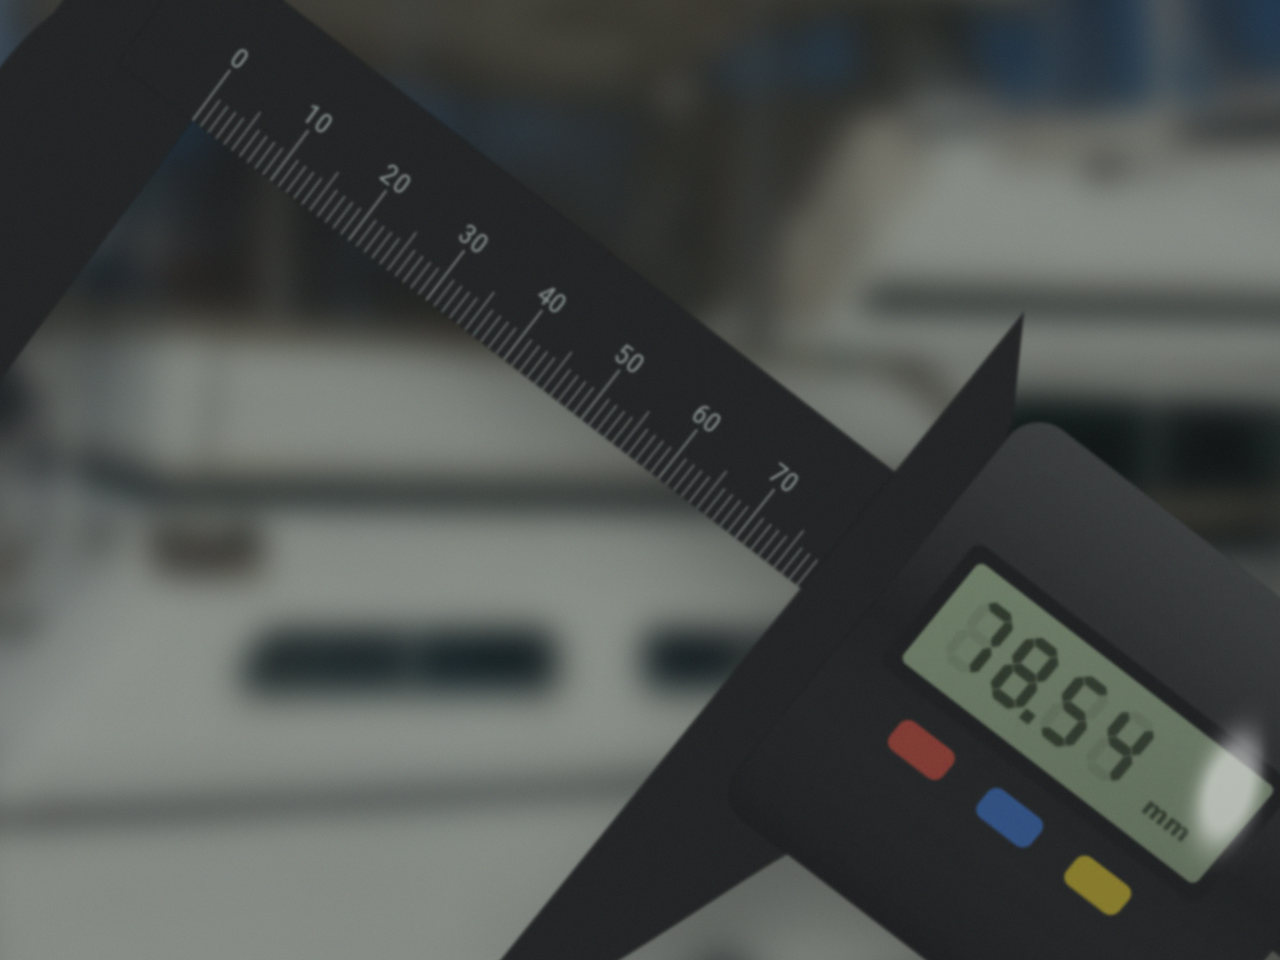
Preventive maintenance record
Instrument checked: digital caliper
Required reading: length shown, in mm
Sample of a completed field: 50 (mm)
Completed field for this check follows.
78.54 (mm)
